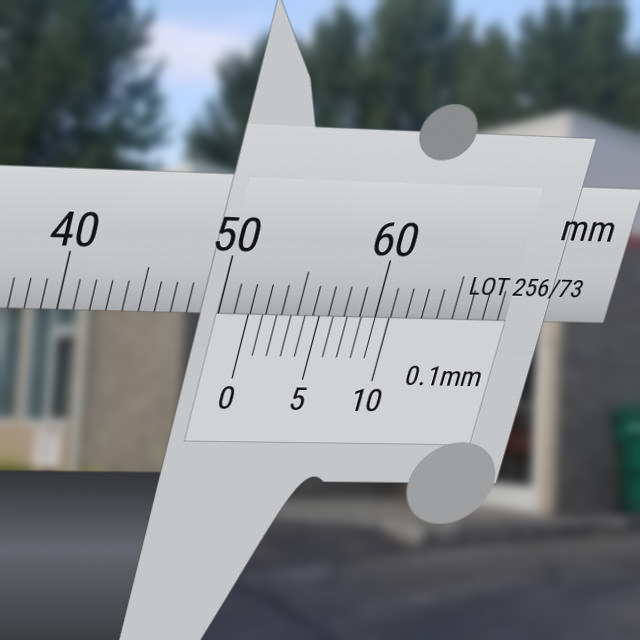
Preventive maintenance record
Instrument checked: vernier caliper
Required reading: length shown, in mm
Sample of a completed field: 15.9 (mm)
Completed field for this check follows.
51.9 (mm)
